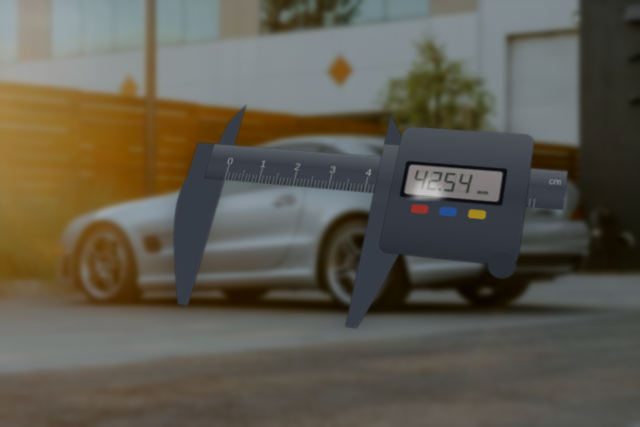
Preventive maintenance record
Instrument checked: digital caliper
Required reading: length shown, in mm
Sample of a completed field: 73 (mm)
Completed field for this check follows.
42.54 (mm)
